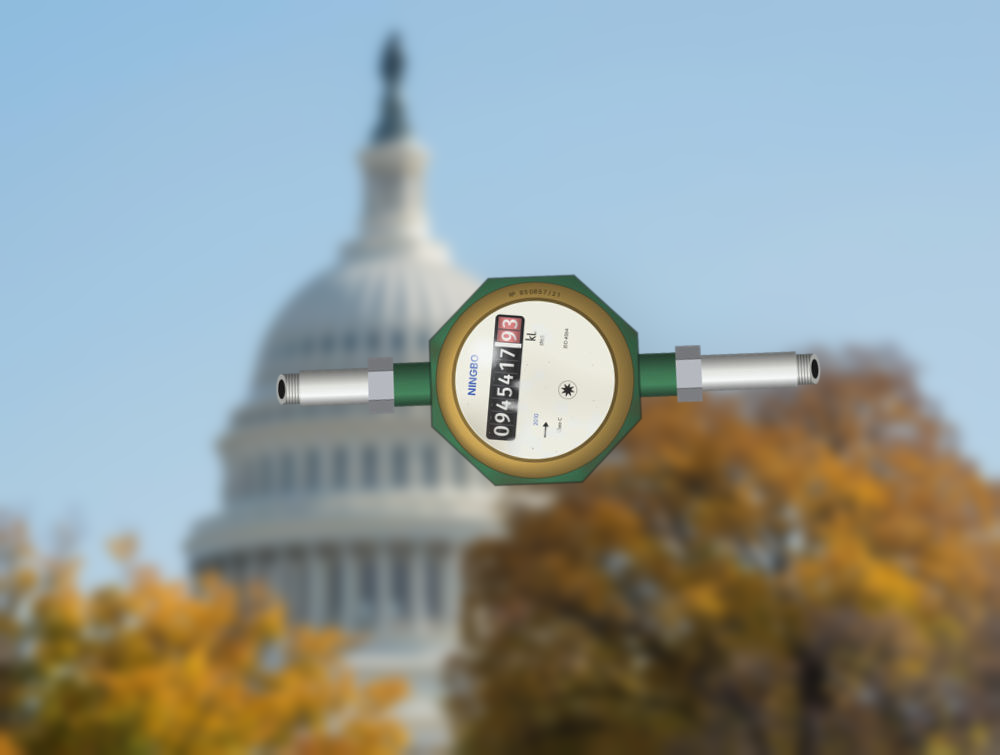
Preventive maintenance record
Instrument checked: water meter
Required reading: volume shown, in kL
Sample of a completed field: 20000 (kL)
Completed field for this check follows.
945417.93 (kL)
